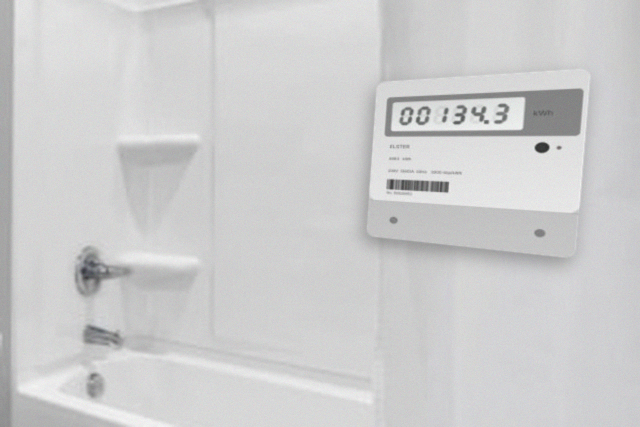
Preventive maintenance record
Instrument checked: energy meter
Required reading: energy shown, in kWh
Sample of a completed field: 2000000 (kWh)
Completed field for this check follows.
134.3 (kWh)
